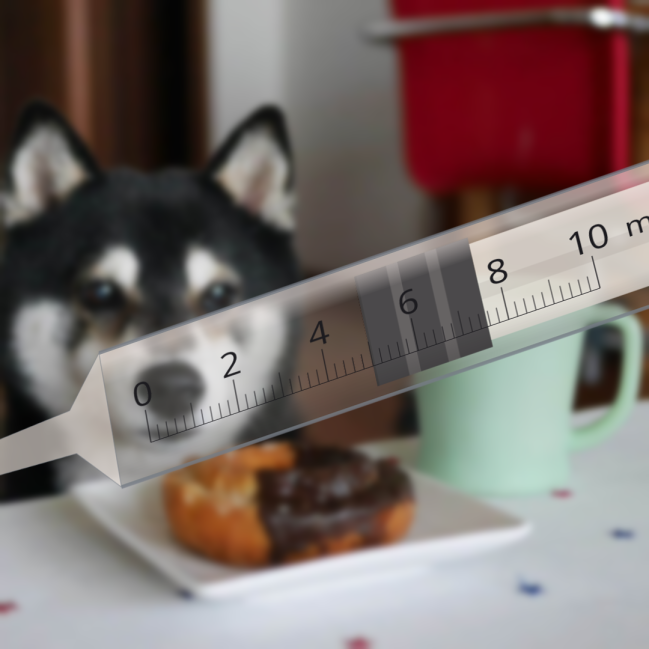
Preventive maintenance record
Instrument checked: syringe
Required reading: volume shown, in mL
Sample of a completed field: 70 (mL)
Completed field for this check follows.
5 (mL)
